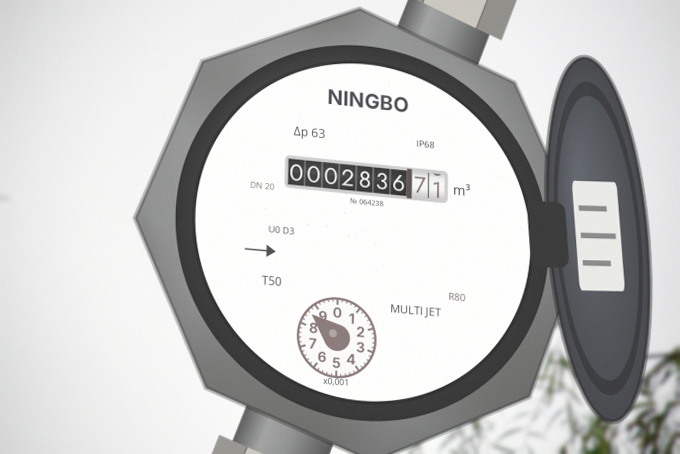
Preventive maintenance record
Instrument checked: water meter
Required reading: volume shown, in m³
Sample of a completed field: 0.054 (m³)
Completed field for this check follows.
2836.708 (m³)
